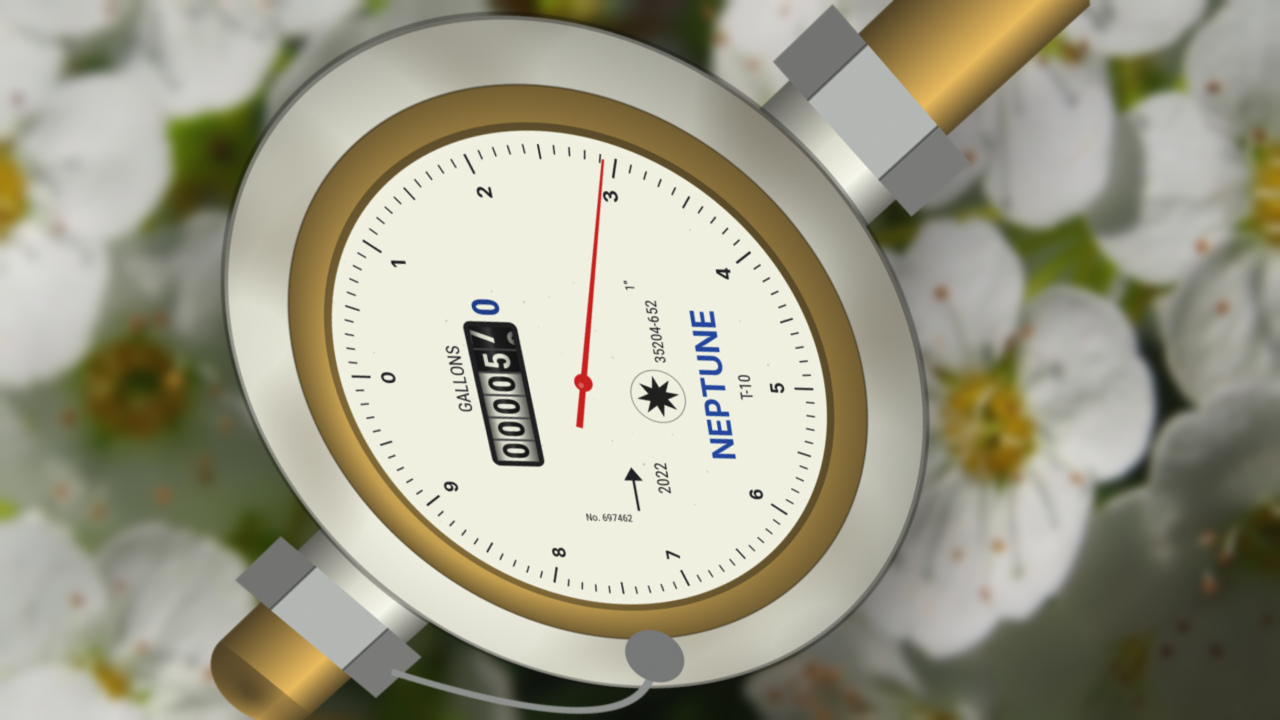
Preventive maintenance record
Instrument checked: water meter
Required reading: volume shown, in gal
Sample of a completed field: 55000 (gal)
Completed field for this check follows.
572.9 (gal)
